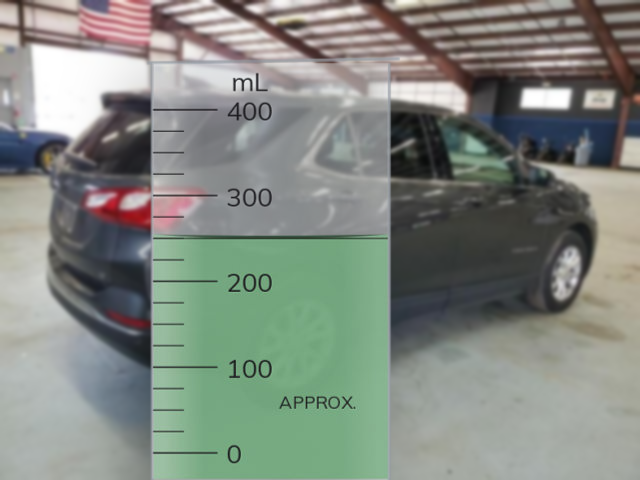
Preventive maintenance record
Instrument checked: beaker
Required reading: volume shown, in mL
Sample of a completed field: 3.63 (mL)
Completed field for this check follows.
250 (mL)
